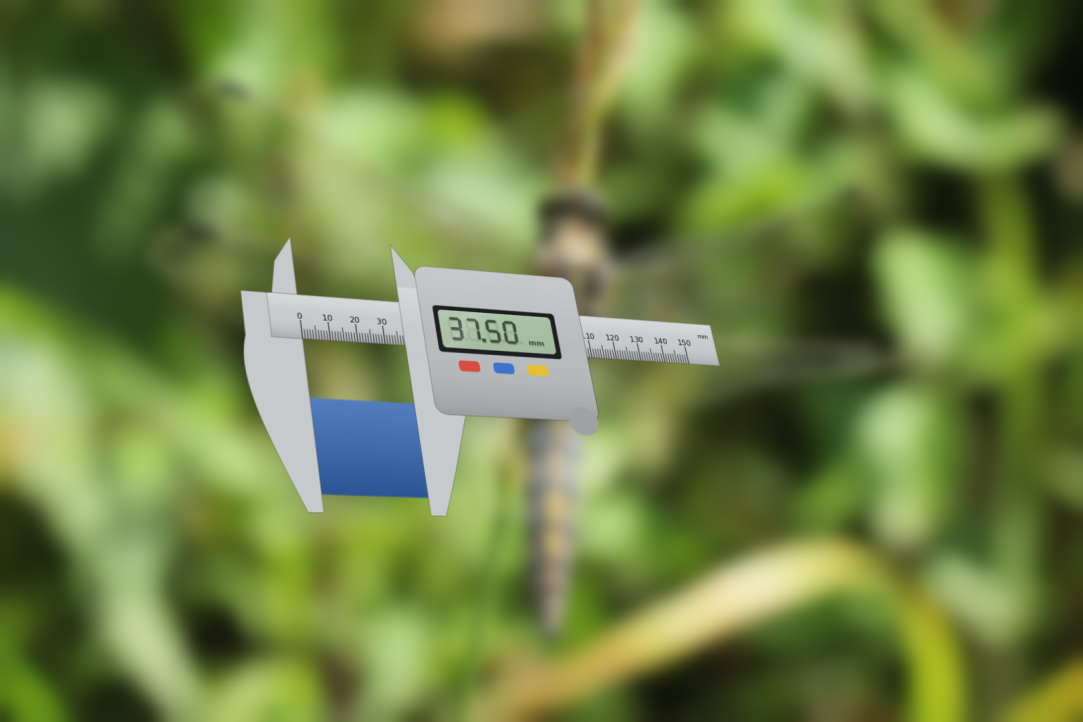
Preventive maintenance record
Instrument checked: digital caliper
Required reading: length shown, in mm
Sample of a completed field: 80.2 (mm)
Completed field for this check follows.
37.50 (mm)
